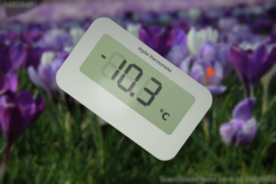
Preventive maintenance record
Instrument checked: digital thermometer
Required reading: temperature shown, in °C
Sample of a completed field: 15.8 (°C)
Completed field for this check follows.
-10.3 (°C)
